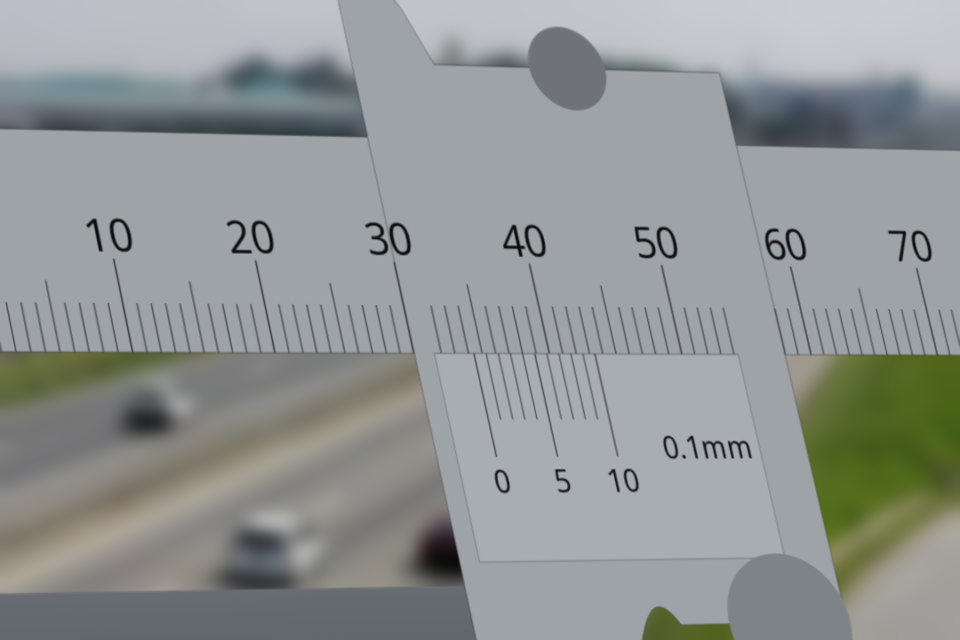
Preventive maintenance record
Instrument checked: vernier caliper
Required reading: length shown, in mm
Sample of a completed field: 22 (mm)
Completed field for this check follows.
34.4 (mm)
